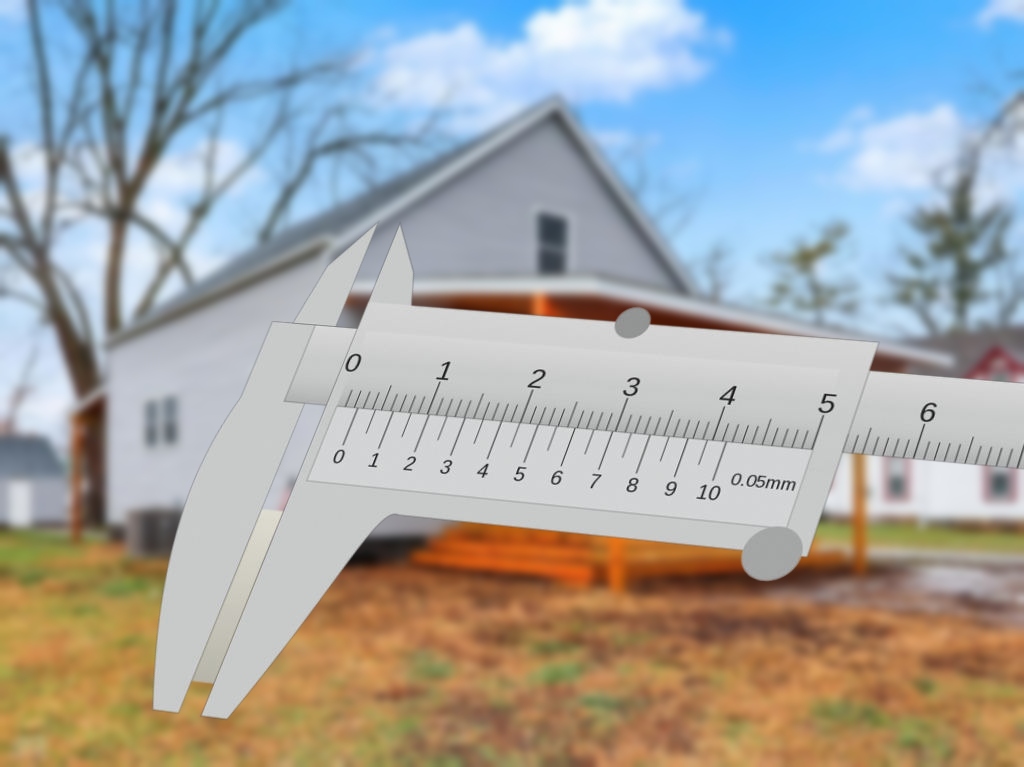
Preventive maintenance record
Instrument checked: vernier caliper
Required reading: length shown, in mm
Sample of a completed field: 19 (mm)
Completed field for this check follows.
2.4 (mm)
